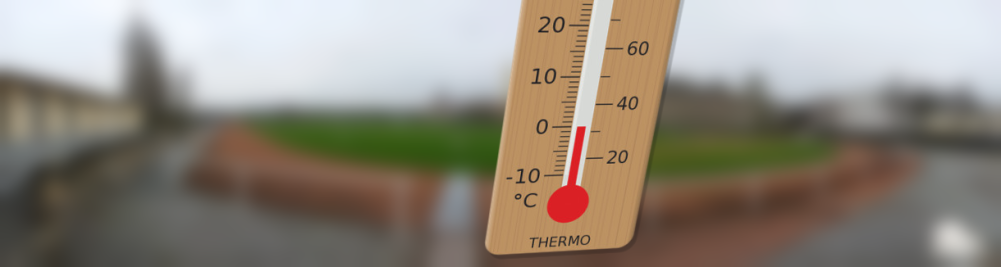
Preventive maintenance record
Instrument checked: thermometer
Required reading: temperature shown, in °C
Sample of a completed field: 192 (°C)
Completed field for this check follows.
0 (°C)
